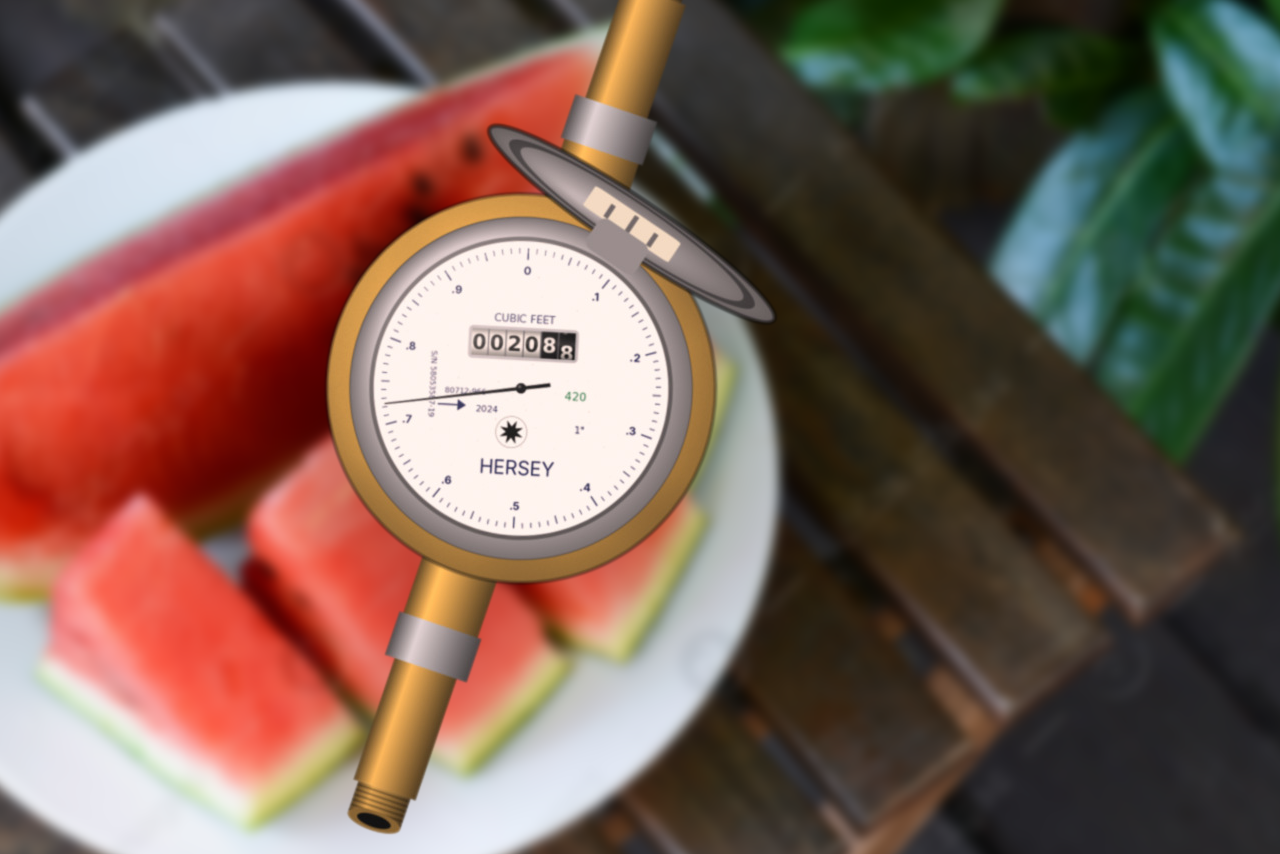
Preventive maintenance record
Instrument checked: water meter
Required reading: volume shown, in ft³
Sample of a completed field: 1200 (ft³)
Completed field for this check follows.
2087.72 (ft³)
